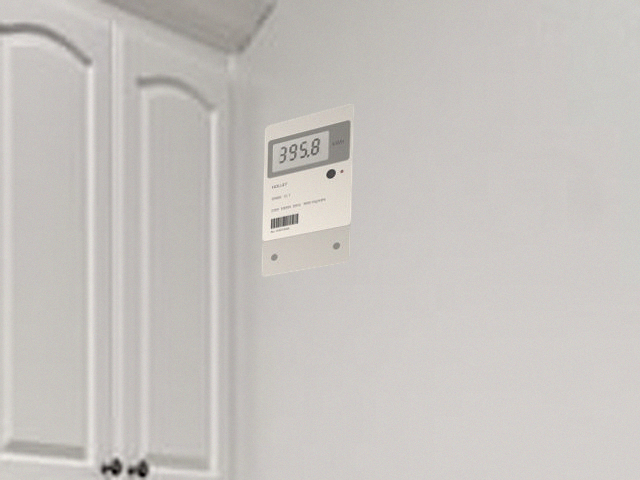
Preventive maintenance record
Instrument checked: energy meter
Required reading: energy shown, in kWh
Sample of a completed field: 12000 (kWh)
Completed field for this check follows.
395.8 (kWh)
